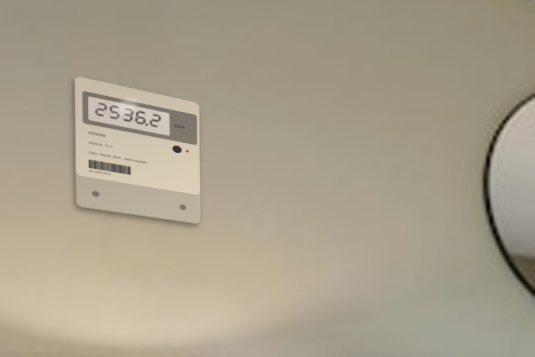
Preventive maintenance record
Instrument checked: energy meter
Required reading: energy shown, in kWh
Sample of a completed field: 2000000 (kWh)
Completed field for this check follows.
2536.2 (kWh)
